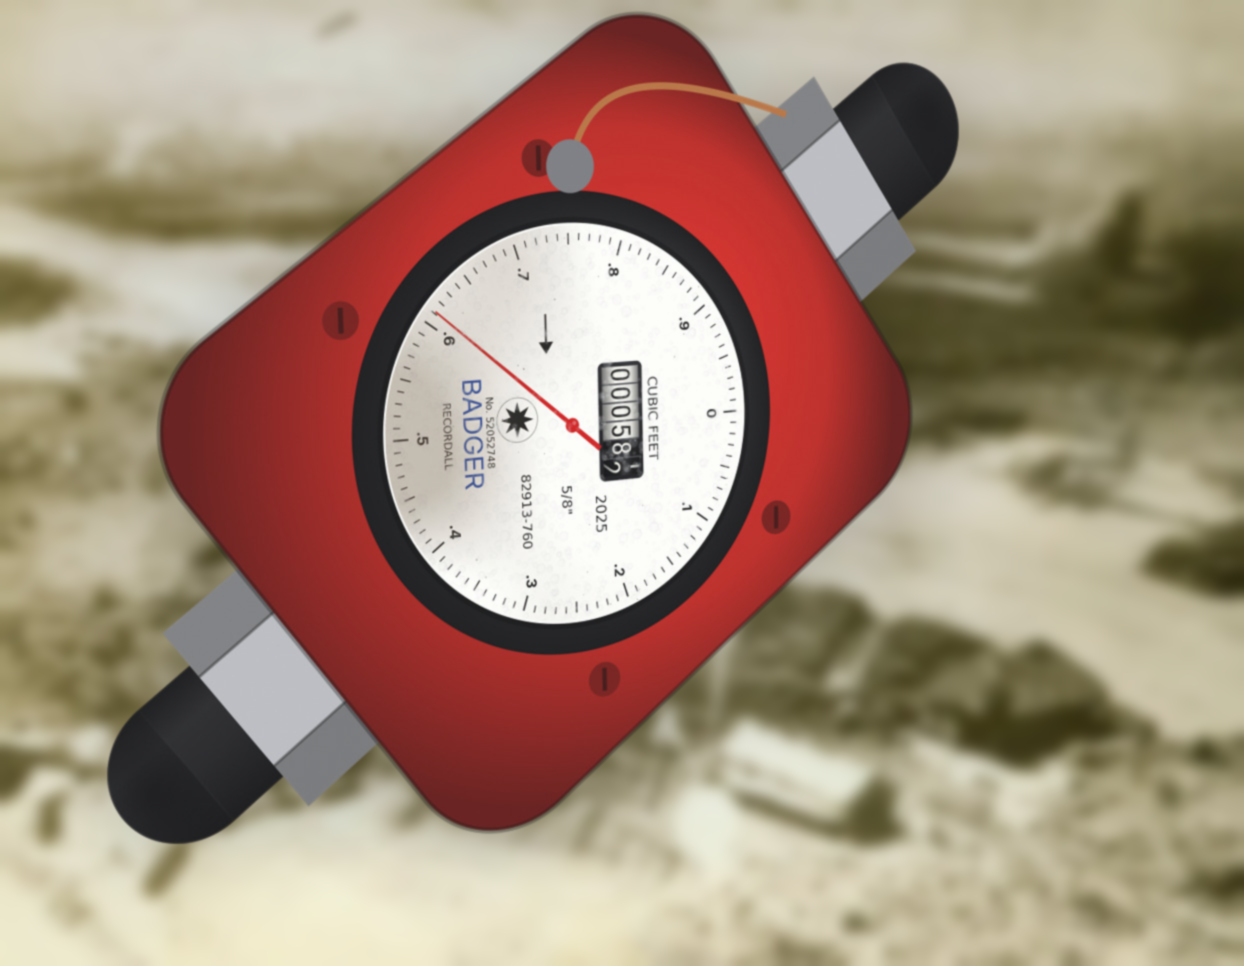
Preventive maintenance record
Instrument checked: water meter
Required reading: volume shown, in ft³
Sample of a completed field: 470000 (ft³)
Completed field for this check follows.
581.61 (ft³)
